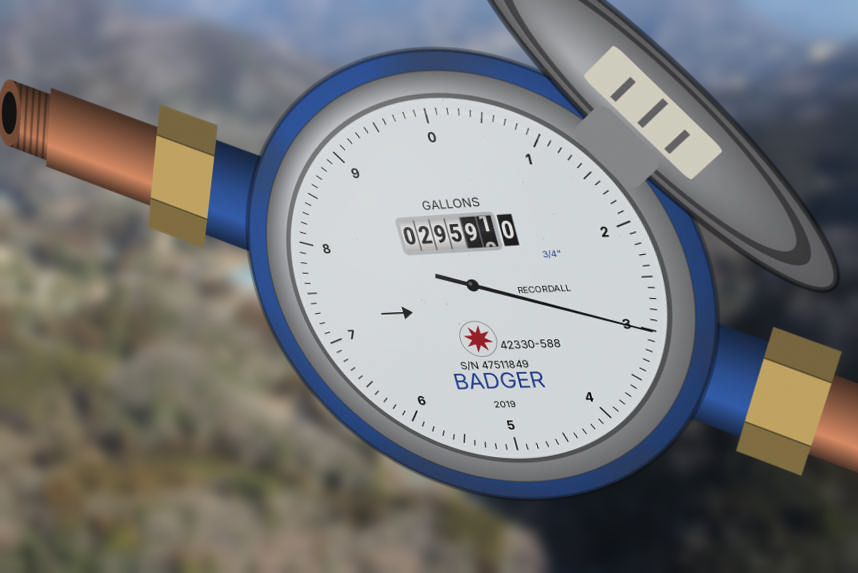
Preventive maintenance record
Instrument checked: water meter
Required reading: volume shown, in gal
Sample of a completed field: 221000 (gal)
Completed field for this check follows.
295913.0 (gal)
